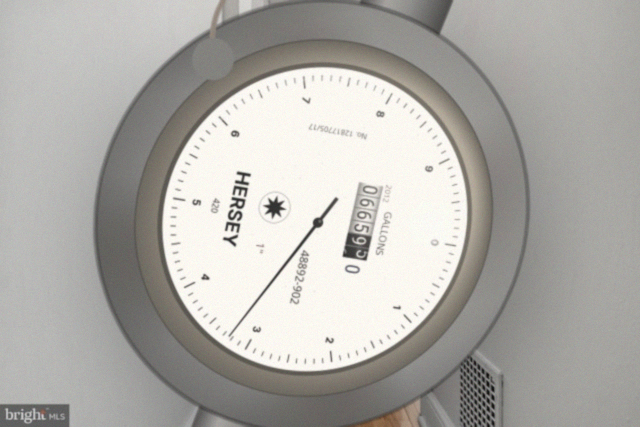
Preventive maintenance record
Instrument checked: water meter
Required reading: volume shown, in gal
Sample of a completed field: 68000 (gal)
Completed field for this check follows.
665953.2 (gal)
